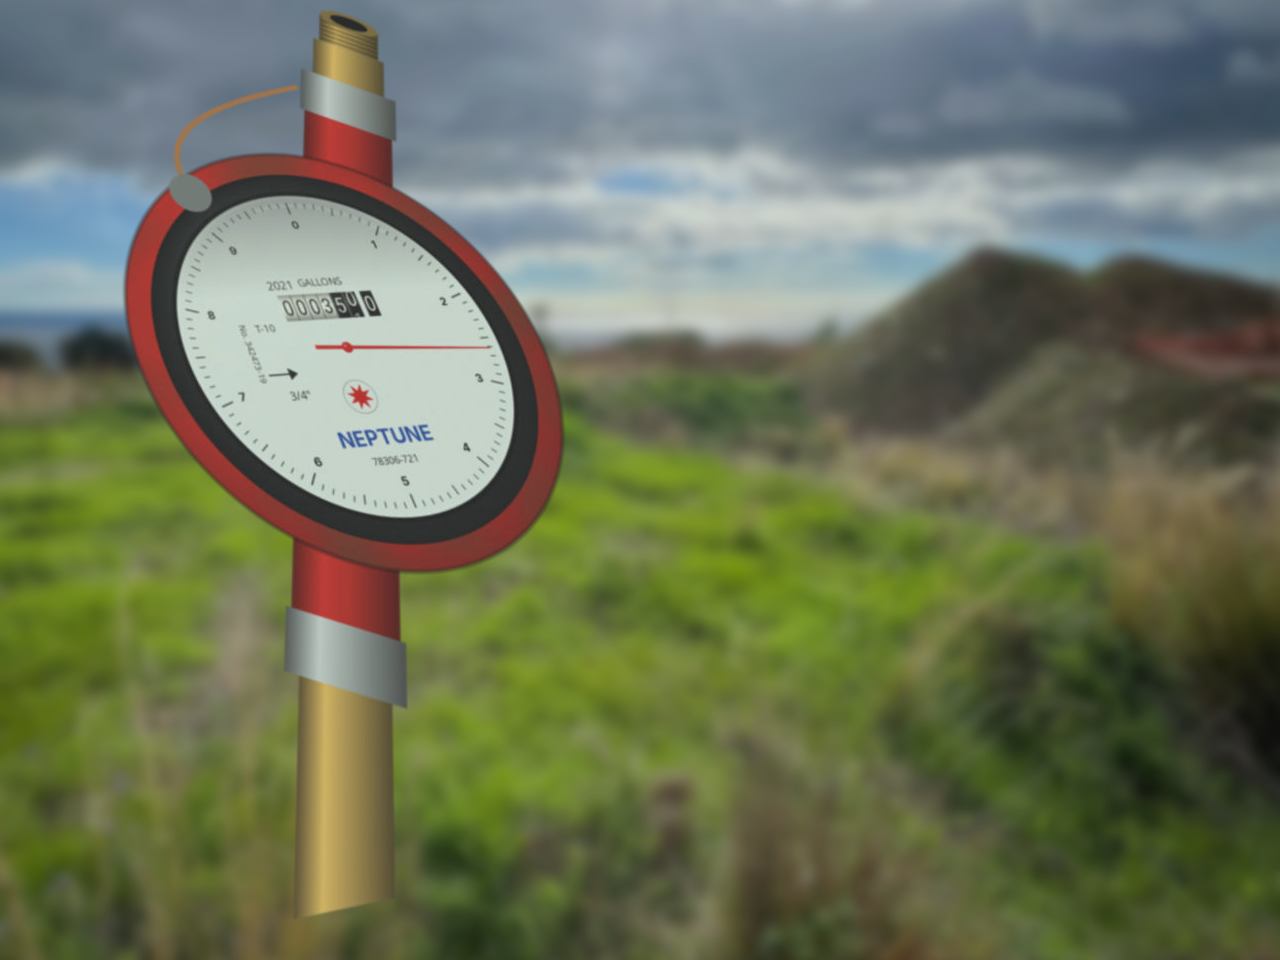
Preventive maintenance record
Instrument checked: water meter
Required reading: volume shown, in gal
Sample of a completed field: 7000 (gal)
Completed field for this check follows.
3502.6 (gal)
